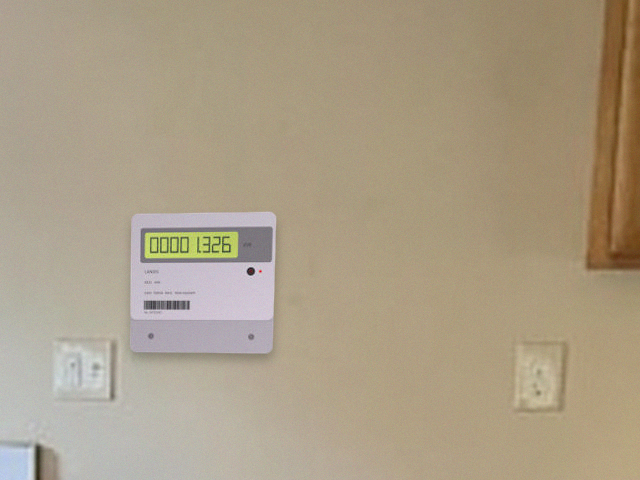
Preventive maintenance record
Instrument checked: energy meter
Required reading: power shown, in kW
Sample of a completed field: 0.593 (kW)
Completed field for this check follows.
1.326 (kW)
